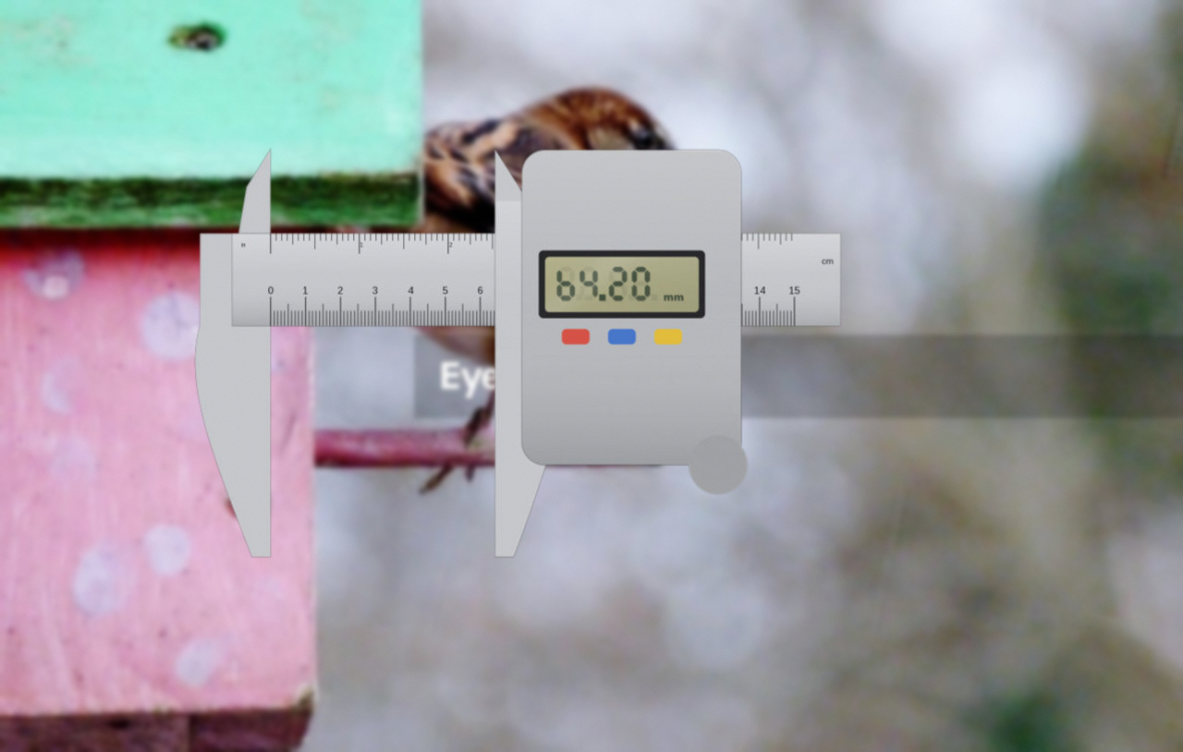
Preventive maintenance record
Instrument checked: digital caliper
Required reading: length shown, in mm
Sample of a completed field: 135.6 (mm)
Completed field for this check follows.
64.20 (mm)
